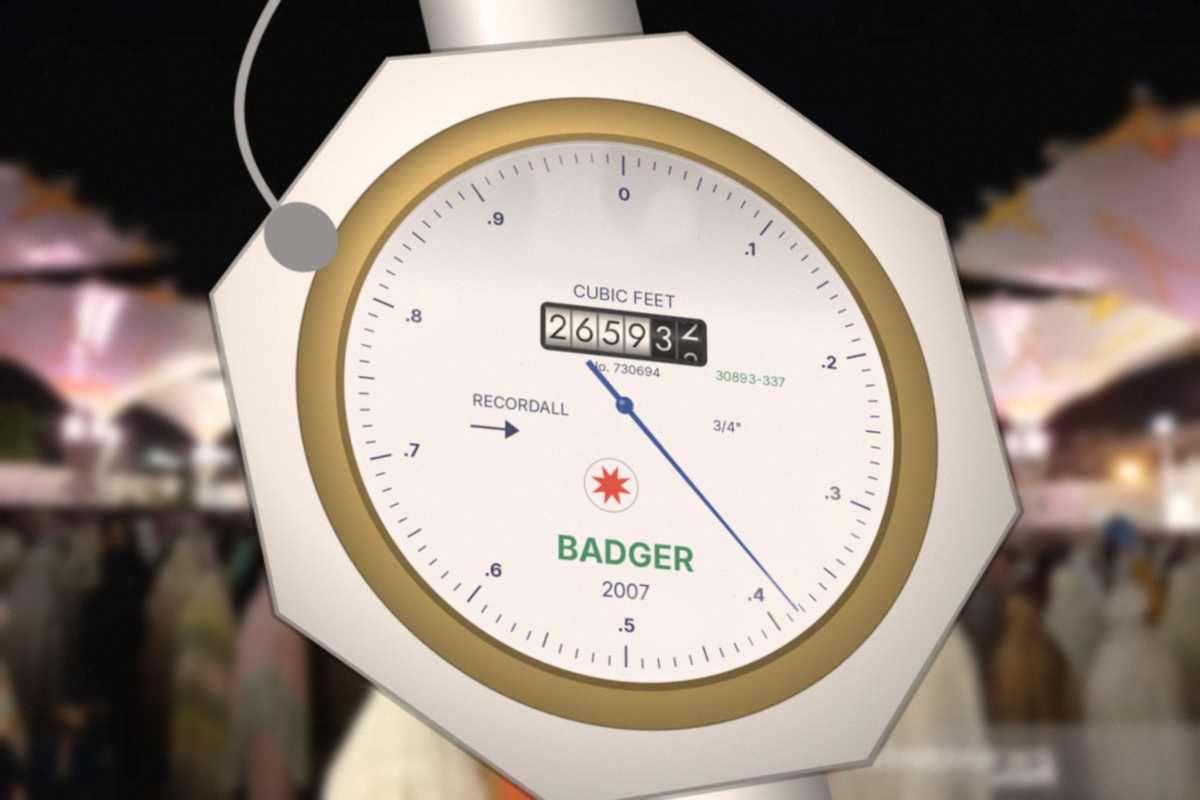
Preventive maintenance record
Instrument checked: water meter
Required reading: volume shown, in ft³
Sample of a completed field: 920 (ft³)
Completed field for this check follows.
265932.38 (ft³)
